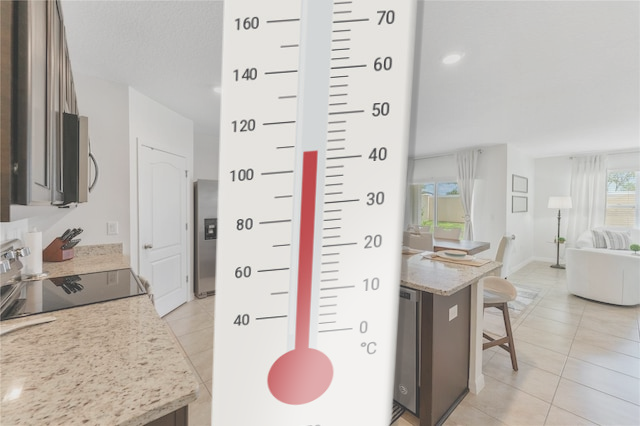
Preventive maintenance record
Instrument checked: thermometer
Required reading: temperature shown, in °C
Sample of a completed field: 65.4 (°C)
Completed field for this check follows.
42 (°C)
